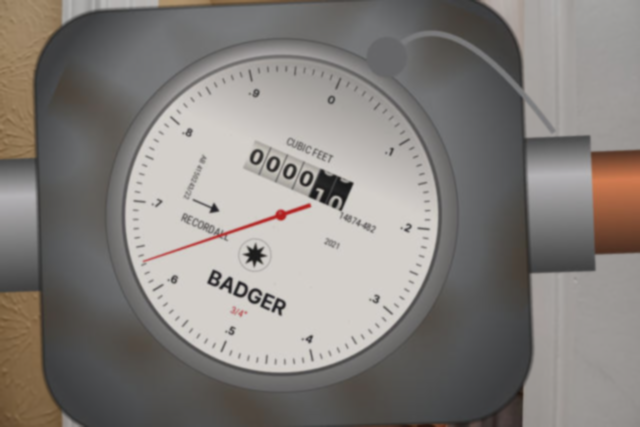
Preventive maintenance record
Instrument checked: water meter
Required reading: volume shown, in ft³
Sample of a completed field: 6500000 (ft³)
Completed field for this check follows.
9.63 (ft³)
